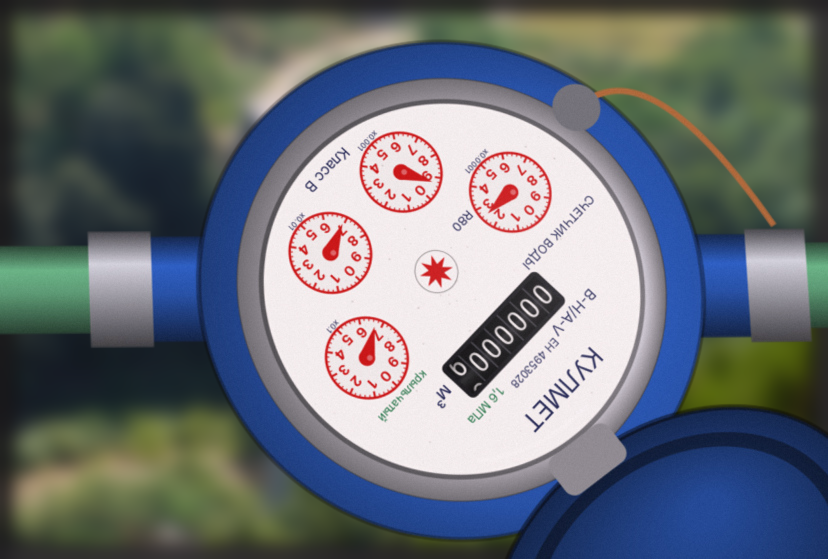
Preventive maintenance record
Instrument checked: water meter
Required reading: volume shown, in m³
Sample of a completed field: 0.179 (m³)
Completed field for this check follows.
8.6692 (m³)
